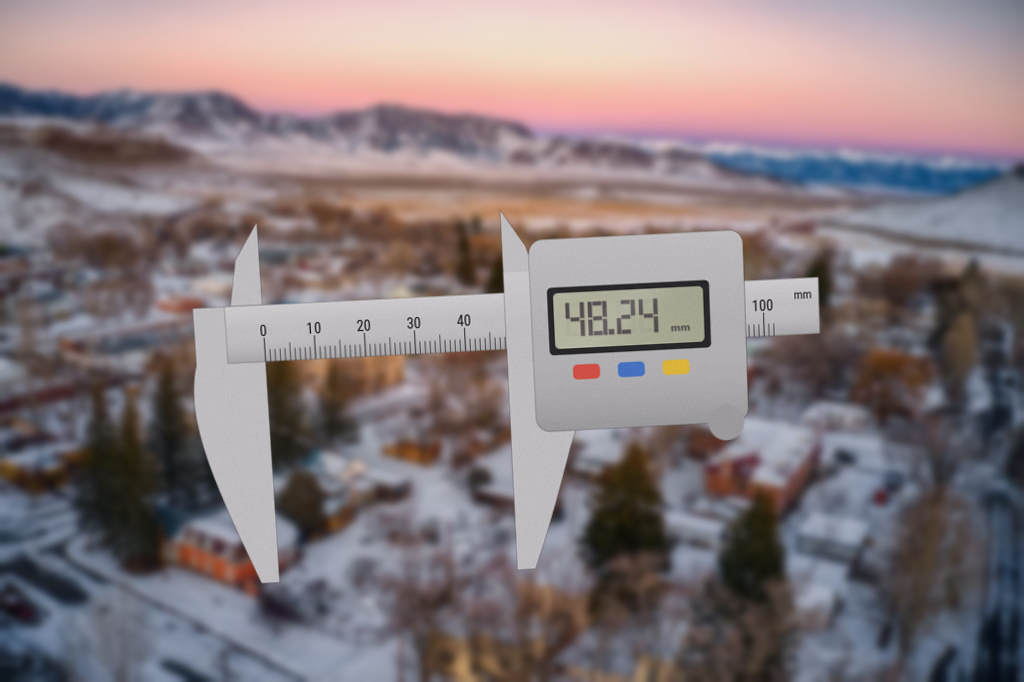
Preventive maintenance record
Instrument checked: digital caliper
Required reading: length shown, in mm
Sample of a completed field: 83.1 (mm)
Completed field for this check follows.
48.24 (mm)
